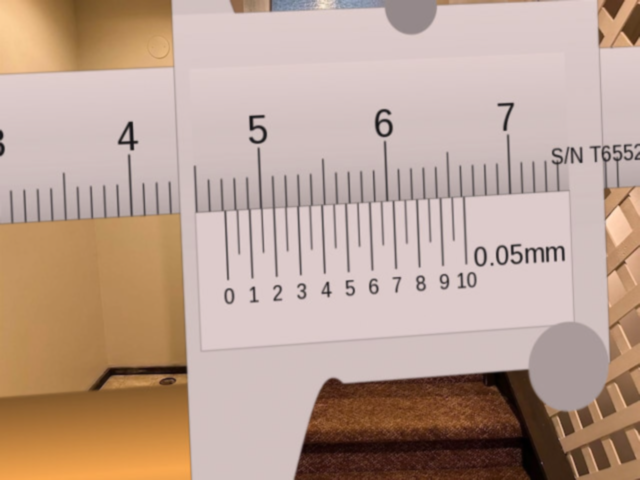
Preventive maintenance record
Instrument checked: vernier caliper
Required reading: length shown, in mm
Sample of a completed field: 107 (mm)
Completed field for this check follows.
47.2 (mm)
